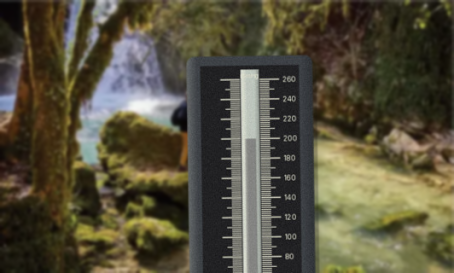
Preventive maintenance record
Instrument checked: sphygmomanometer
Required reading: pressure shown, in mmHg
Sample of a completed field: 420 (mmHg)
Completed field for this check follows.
200 (mmHg)
